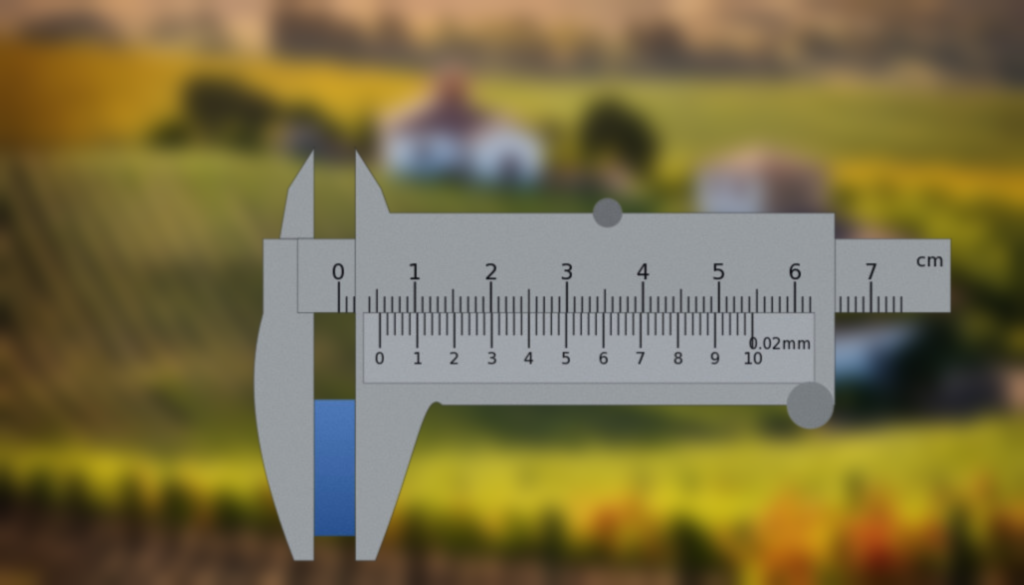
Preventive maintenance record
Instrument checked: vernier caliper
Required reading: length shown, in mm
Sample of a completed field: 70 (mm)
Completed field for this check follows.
5.4 (mm)
